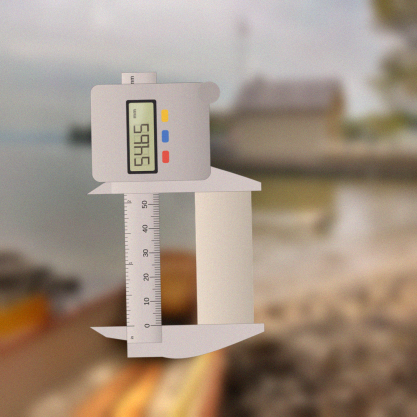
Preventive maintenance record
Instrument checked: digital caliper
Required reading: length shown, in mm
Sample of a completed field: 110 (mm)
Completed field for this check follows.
54.65 (mm)
